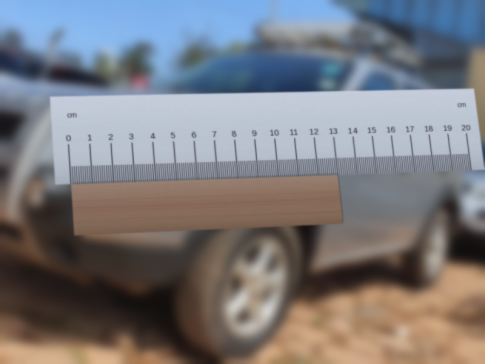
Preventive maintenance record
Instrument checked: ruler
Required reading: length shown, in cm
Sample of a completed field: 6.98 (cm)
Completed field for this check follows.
13 (cm)
